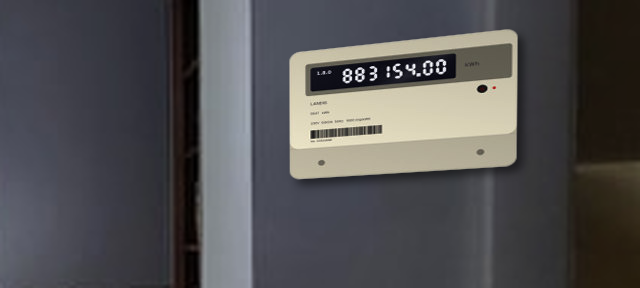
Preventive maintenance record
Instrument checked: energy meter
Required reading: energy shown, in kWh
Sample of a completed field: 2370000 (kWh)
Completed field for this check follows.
883154.00 (kWh)
